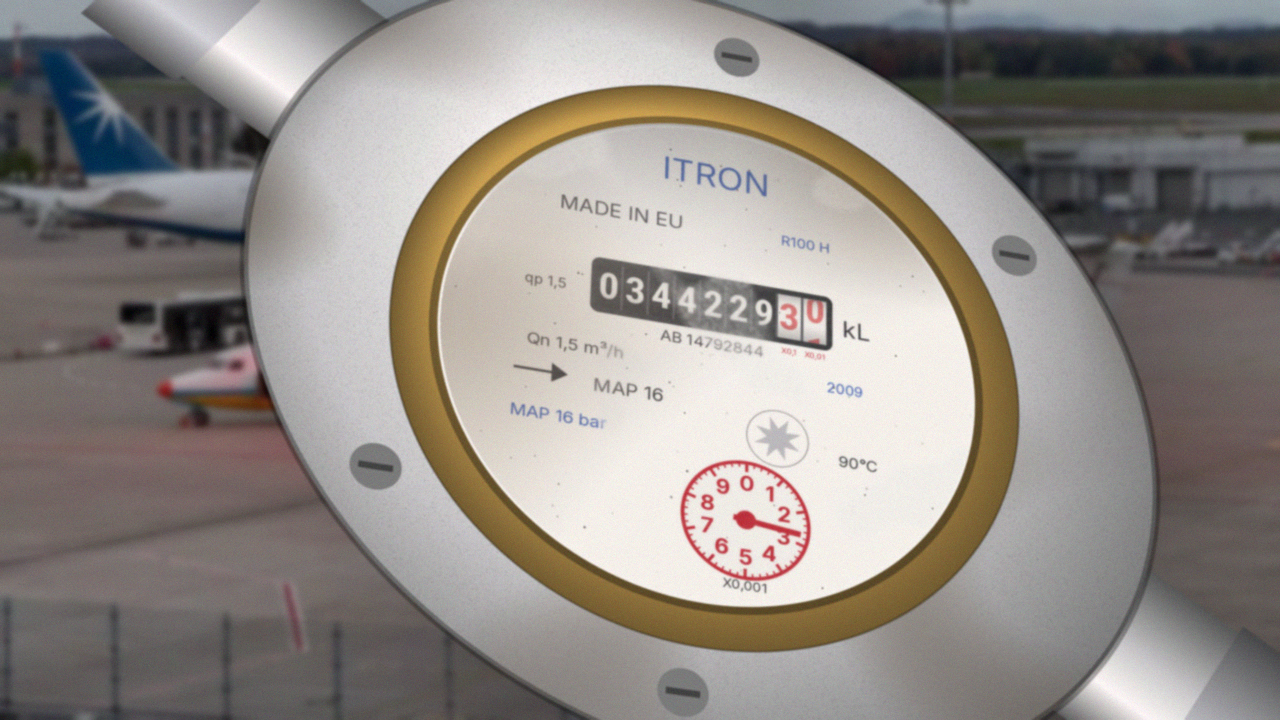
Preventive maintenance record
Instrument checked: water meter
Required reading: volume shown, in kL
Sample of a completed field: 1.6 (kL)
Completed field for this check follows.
344229.302 (kL)
